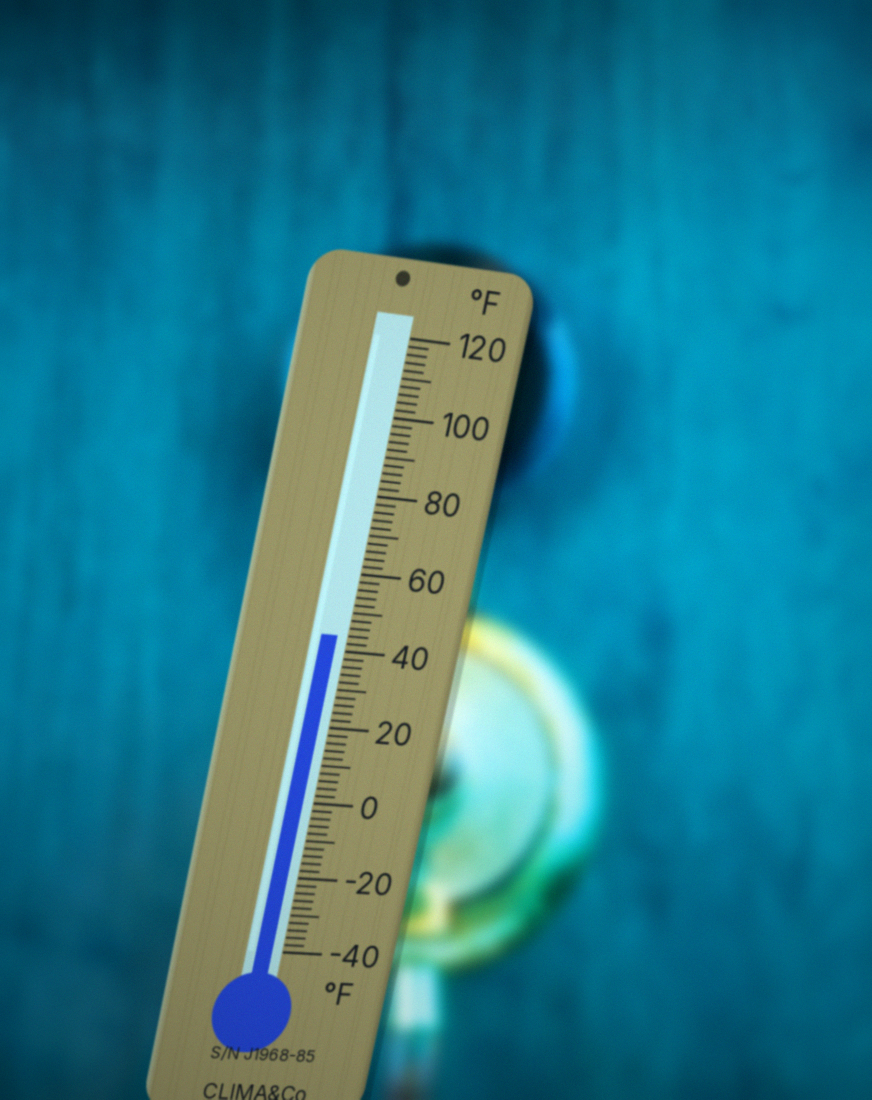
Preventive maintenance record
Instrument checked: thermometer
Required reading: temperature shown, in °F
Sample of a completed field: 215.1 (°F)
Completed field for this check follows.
44 (°F)
